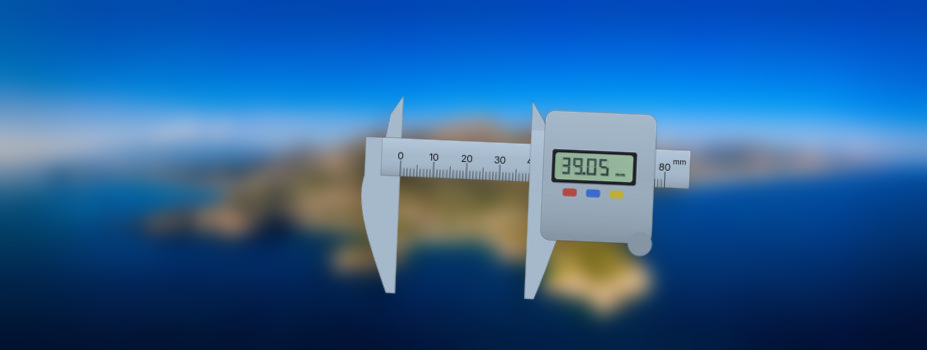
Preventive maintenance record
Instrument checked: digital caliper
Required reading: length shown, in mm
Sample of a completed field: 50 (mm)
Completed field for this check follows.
39.05 (mm)
